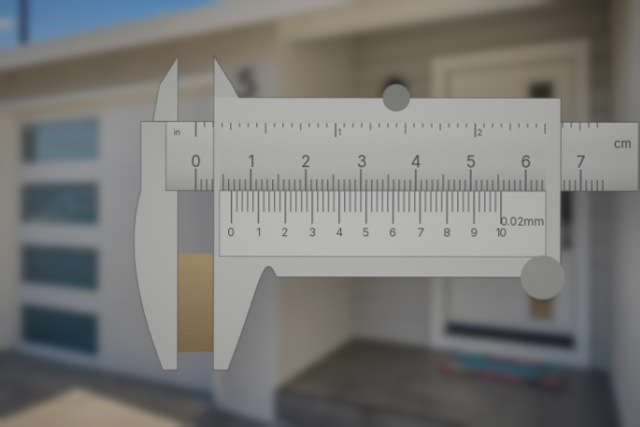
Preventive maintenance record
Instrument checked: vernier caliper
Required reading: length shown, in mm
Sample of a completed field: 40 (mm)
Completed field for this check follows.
6.5 (mm)
